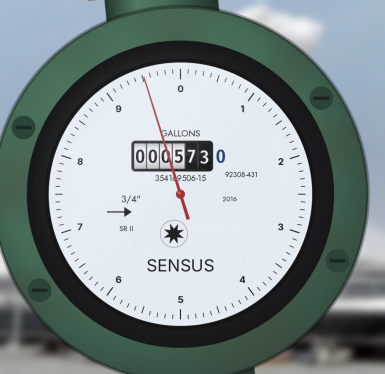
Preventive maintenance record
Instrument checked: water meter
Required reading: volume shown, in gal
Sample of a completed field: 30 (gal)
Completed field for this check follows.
5729.5 (gal)
